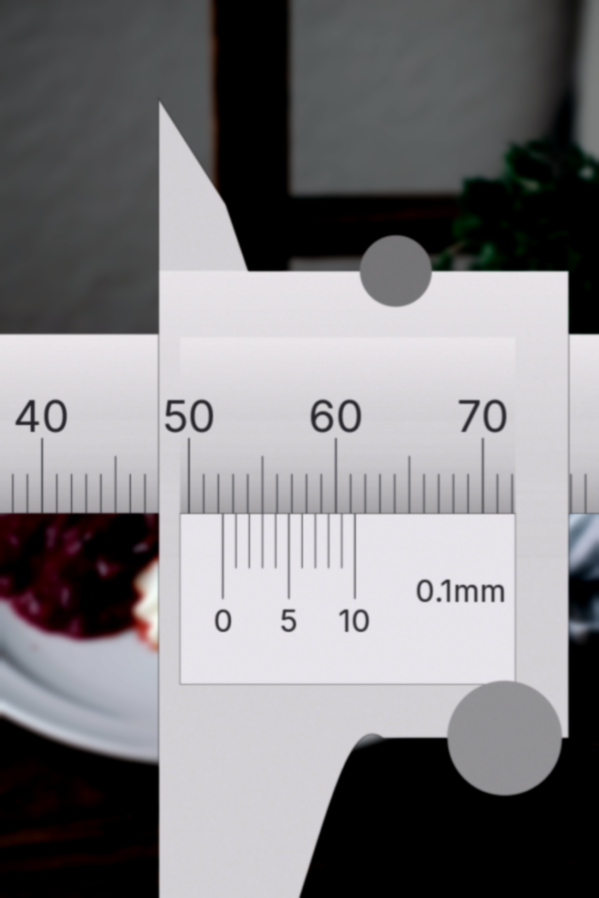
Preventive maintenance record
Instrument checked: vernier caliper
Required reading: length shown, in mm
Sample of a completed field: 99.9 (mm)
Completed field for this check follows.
52.3 (mm)
